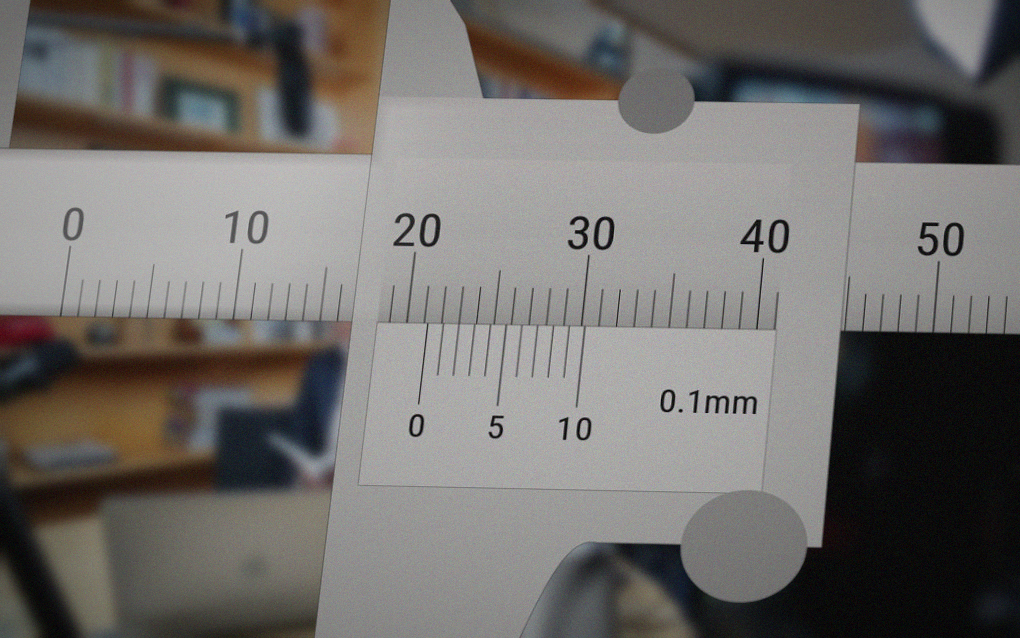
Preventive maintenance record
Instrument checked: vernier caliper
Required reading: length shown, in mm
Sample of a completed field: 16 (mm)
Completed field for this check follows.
21.2 (mm)
